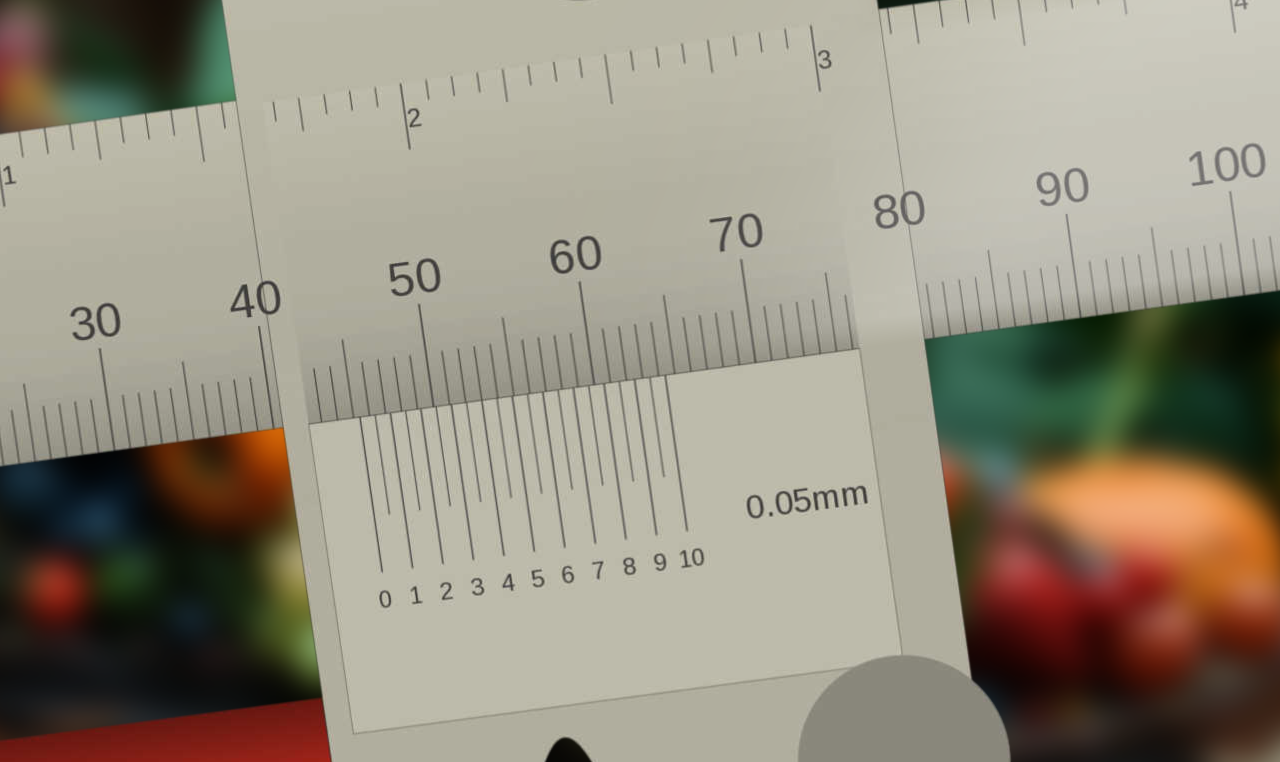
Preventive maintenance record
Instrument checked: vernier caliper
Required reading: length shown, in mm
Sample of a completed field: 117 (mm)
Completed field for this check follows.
45.4 (mm)
